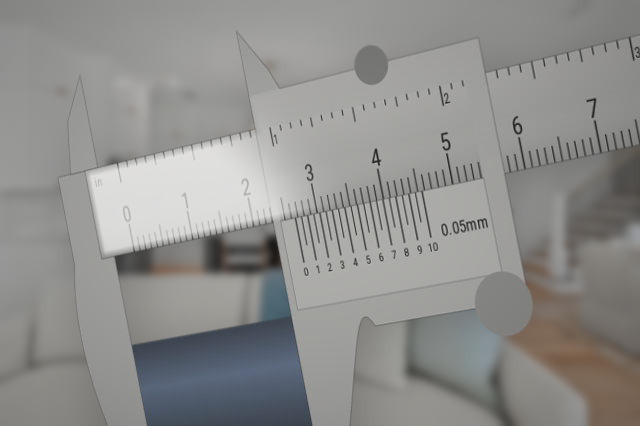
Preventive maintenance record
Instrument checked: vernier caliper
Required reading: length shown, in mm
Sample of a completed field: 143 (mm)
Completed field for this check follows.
26.6 (mm)
